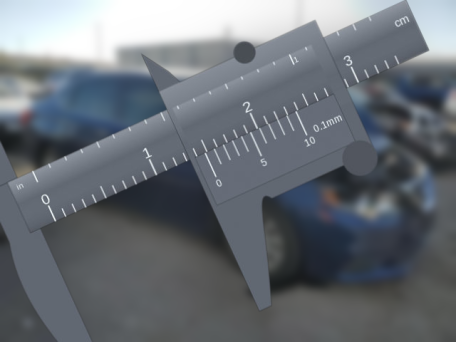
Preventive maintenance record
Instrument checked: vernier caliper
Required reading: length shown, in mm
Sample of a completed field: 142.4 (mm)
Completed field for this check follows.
14.8 (mm)
